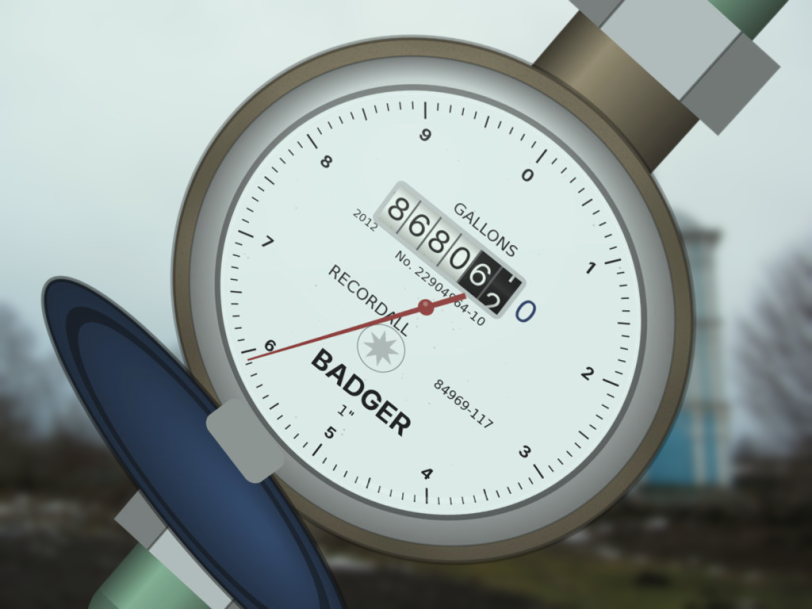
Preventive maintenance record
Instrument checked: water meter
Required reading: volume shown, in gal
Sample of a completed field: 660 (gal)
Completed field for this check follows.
8680615.9 (gal)
